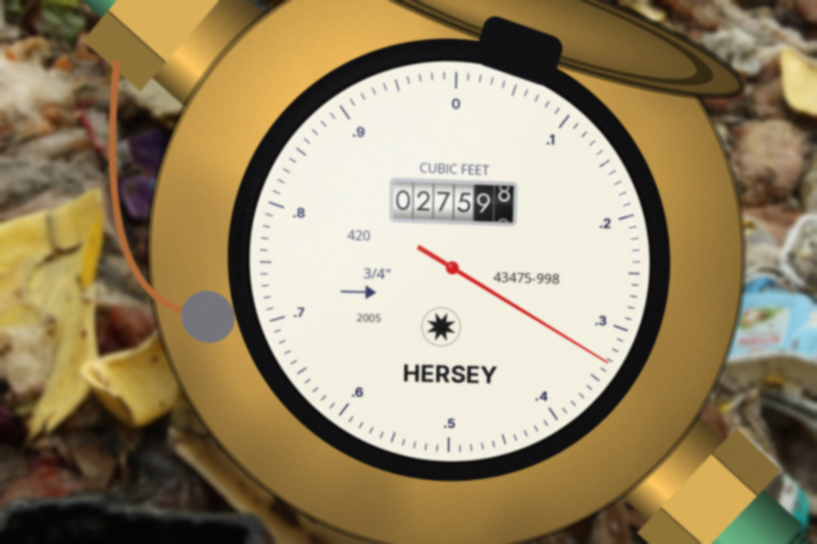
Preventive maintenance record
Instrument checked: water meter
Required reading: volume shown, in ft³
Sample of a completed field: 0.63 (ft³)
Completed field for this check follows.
27598.33 (ft³)
